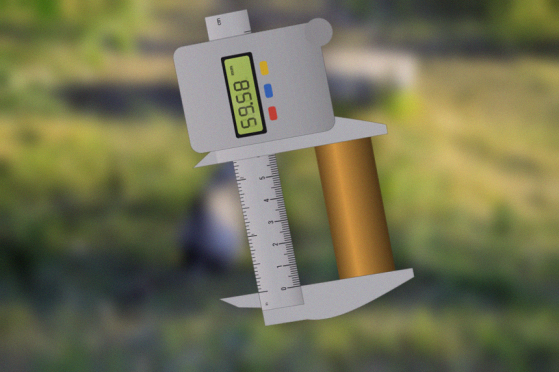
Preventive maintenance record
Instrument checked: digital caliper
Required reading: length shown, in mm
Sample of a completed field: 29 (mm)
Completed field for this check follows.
59.58 (mm)
